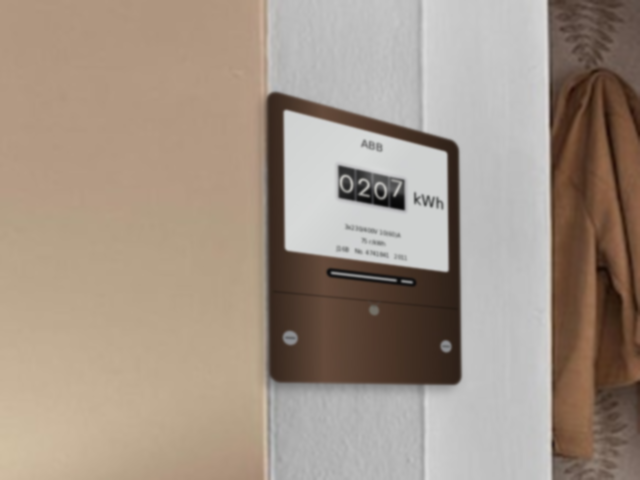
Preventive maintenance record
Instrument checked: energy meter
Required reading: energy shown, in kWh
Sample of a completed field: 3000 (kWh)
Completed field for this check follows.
207 (kWh)
